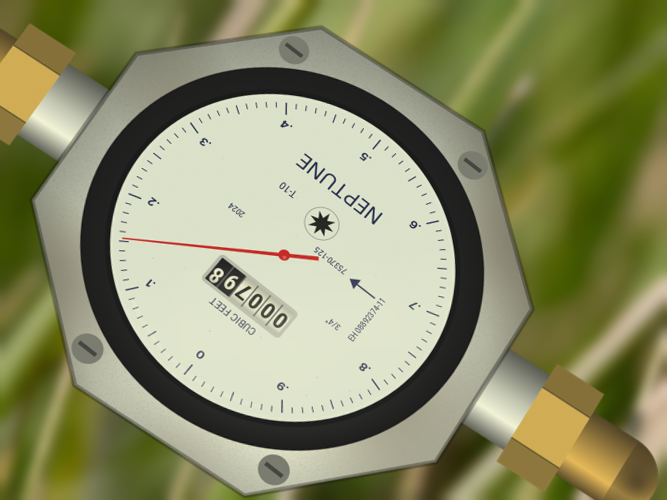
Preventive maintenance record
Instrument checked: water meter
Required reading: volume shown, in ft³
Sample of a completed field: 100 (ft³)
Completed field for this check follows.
798.15 (ft³)
